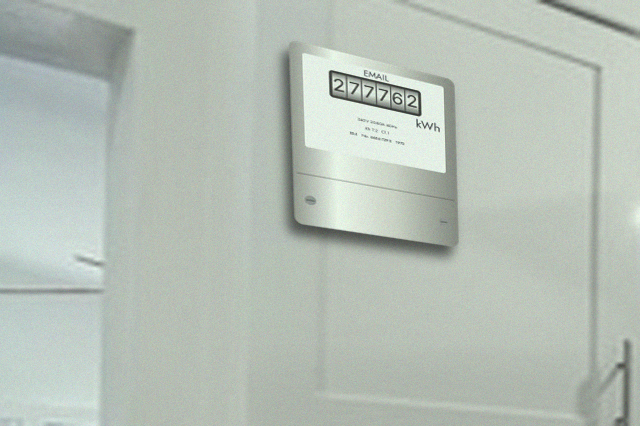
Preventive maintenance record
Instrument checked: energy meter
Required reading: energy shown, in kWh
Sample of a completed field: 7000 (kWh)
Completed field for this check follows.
277762 (kWh)
